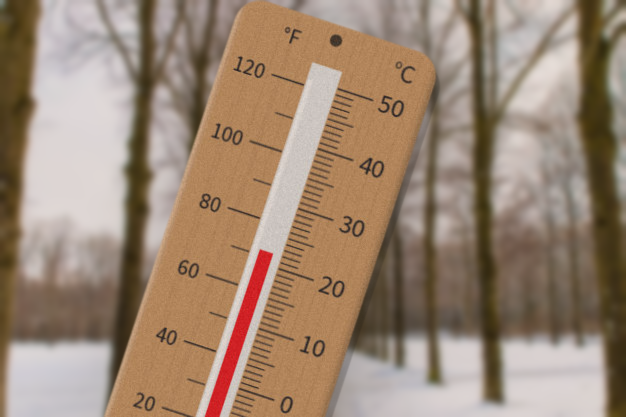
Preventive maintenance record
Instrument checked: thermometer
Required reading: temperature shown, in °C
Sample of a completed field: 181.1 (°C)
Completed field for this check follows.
22 (°C)
